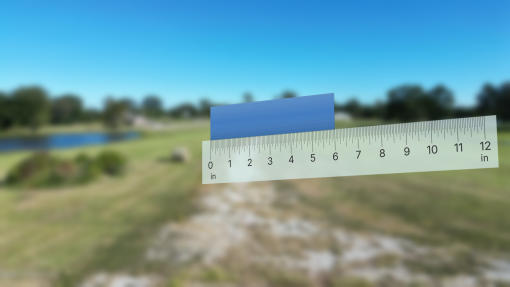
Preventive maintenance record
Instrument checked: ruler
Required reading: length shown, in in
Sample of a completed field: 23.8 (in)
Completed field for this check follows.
6 (in)
